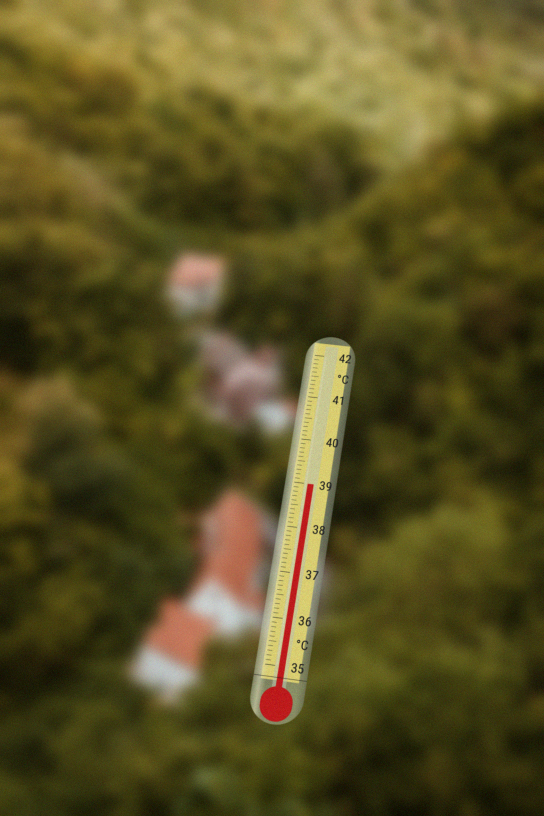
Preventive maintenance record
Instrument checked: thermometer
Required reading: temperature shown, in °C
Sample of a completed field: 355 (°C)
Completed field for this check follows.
39 (°C)
